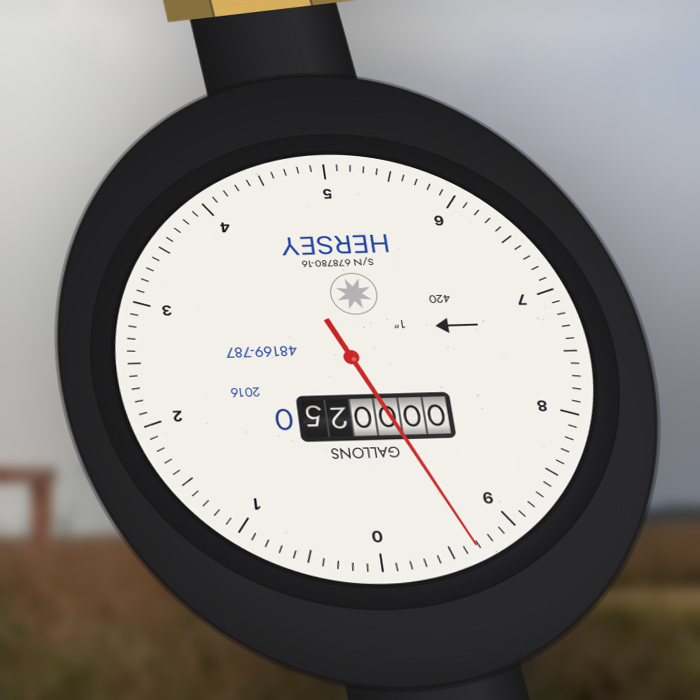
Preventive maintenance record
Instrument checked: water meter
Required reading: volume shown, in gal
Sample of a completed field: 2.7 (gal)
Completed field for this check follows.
249.3 (gal)
